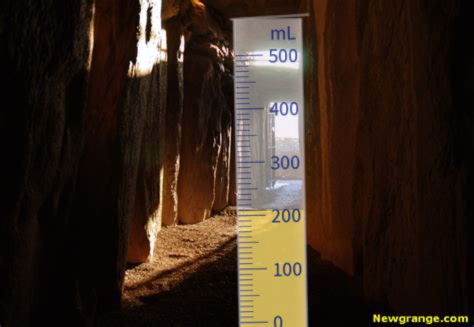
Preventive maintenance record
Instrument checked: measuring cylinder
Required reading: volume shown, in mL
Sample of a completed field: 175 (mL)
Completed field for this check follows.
210 (mL)
